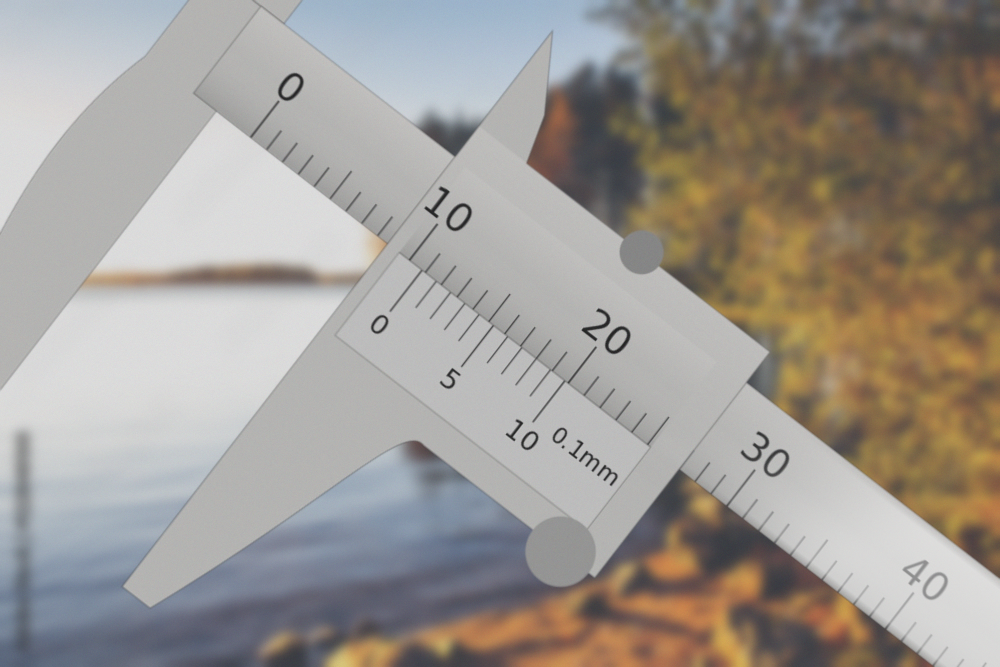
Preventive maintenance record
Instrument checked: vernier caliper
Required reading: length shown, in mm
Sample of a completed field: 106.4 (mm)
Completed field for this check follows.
10.8 (mm)
